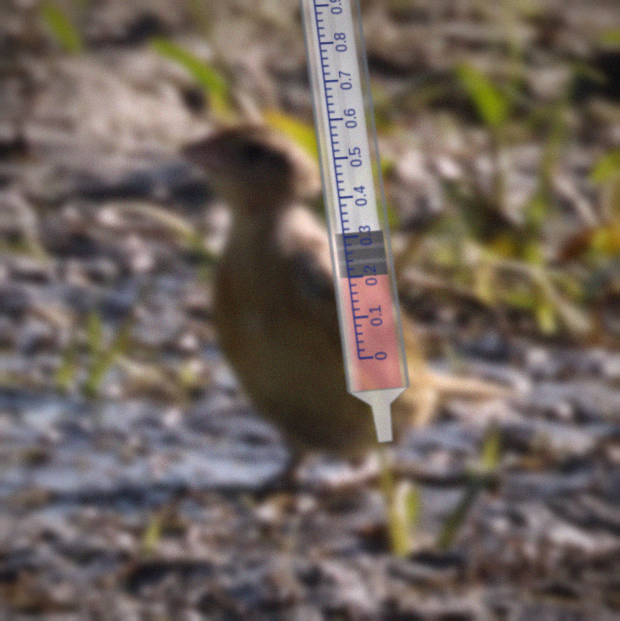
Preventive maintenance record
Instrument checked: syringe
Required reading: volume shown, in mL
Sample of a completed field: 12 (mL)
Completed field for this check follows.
0.2 (mL)
